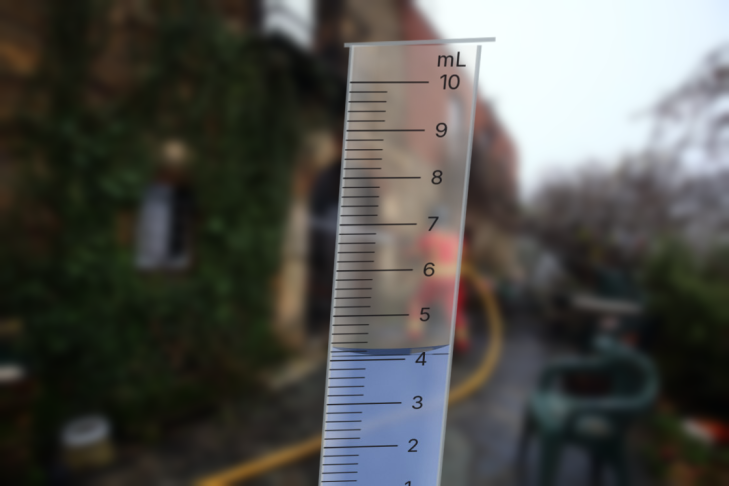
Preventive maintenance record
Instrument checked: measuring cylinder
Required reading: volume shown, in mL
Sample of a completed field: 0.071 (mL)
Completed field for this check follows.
4.1 (mL)
